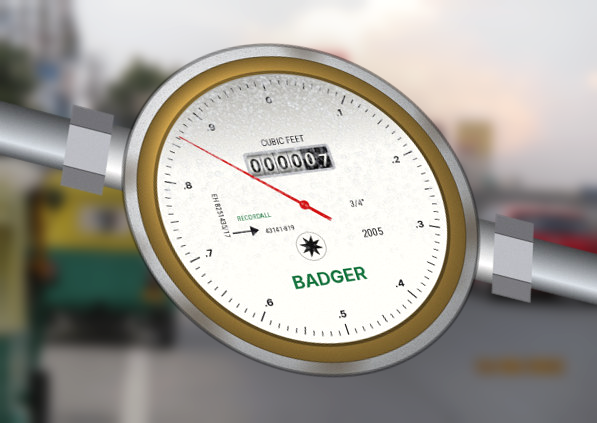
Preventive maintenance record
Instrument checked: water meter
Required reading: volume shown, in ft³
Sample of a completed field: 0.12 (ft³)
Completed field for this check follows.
6.86 (ft³)
